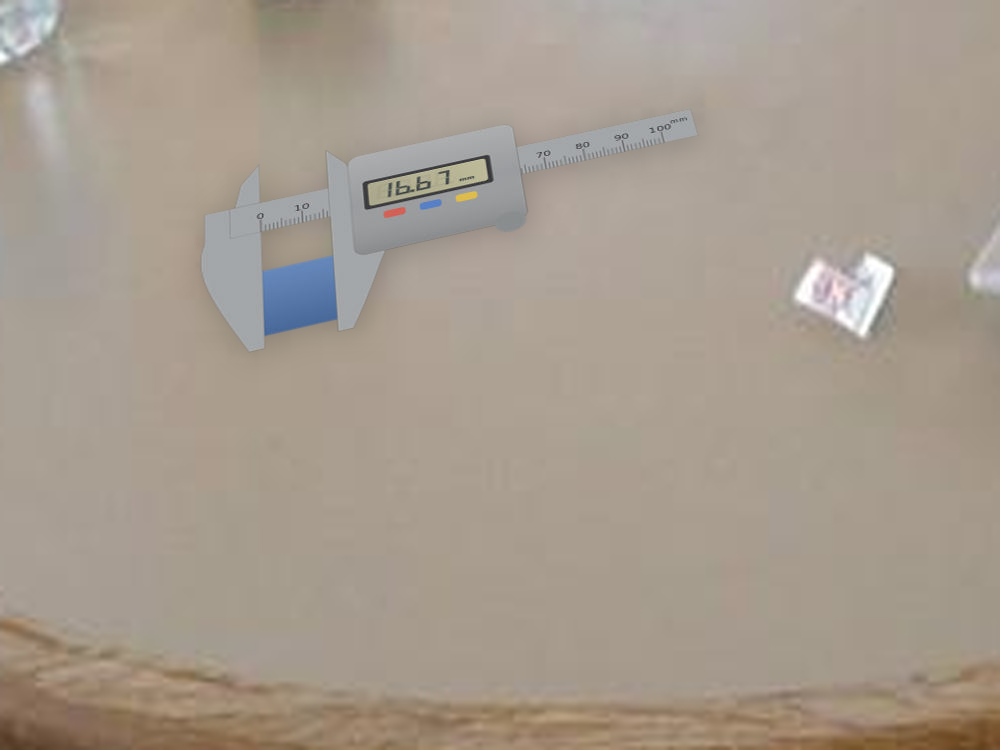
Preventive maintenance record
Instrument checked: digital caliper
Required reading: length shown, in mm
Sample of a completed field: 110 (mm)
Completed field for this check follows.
16.67 (mm)
